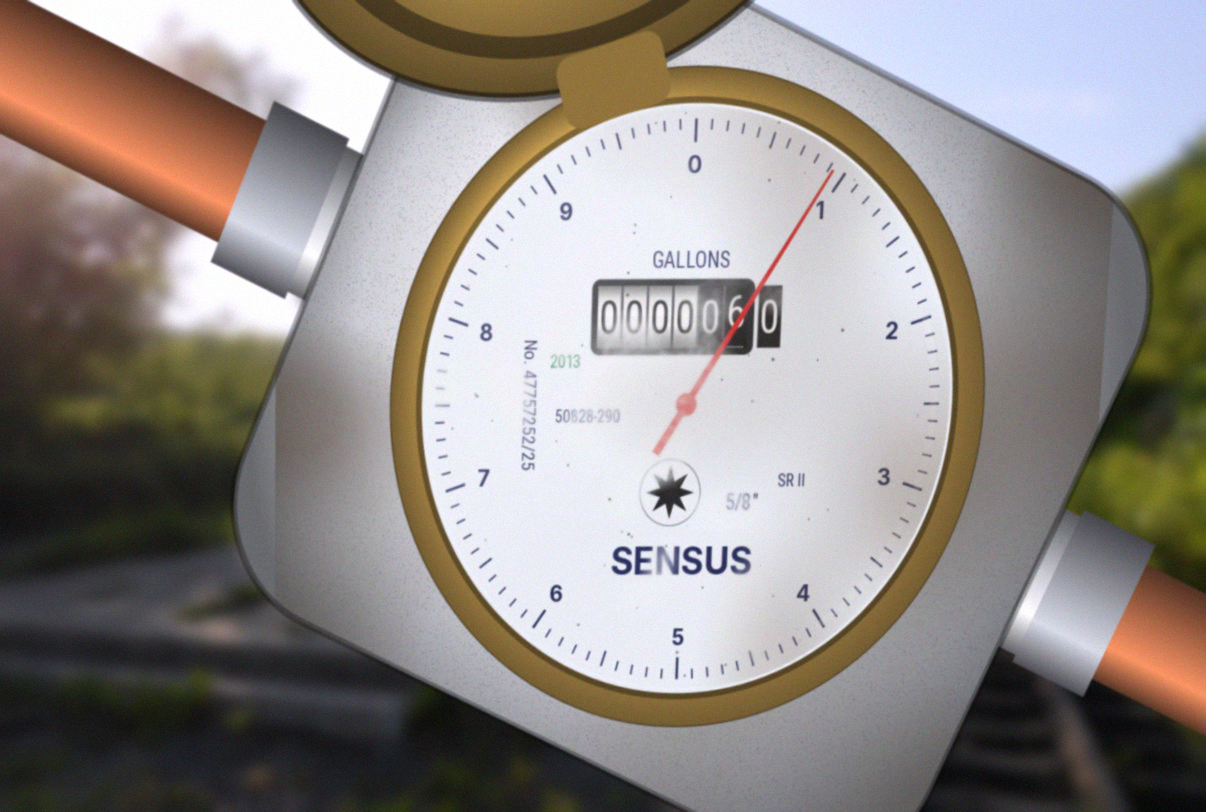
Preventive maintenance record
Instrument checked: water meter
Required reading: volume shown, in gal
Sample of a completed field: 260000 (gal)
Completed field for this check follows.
60.9 (gal)
